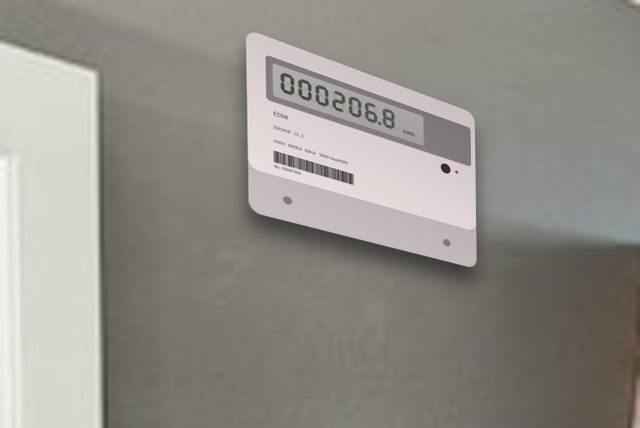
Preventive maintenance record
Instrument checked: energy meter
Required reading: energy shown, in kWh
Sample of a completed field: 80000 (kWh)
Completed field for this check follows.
206.8 (kWh)
